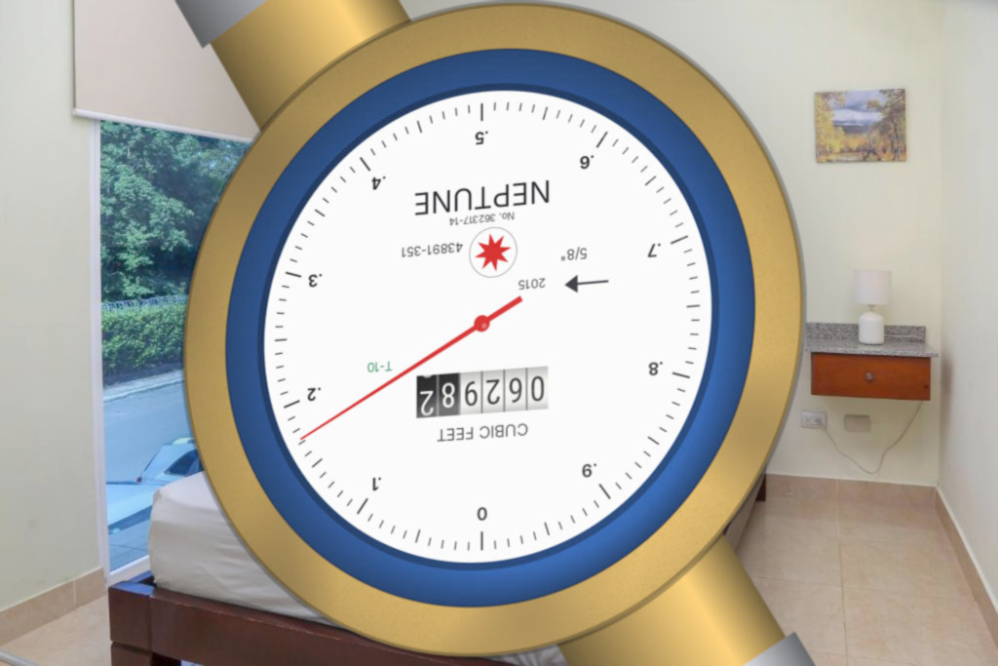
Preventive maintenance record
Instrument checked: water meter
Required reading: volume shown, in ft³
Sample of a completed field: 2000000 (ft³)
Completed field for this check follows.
62982.17 (ft³)
